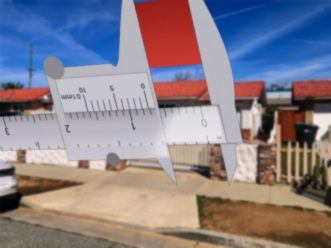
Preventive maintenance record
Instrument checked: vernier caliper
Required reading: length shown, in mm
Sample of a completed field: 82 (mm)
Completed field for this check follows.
7.2 (mm)
